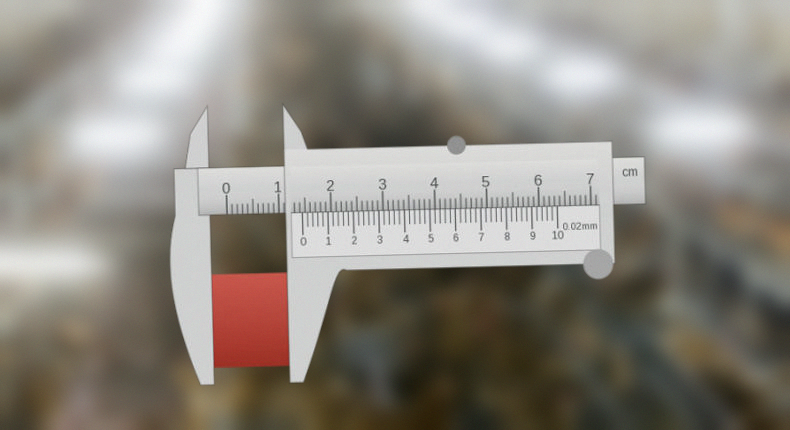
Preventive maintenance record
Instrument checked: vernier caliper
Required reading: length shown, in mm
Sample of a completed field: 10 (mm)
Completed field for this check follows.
14.5 (mm)
